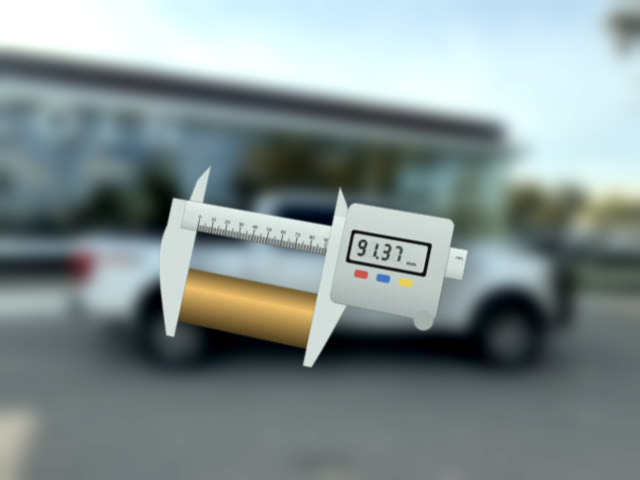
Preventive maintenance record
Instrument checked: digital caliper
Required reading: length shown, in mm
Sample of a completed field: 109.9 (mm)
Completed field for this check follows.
91.37 (mm)
